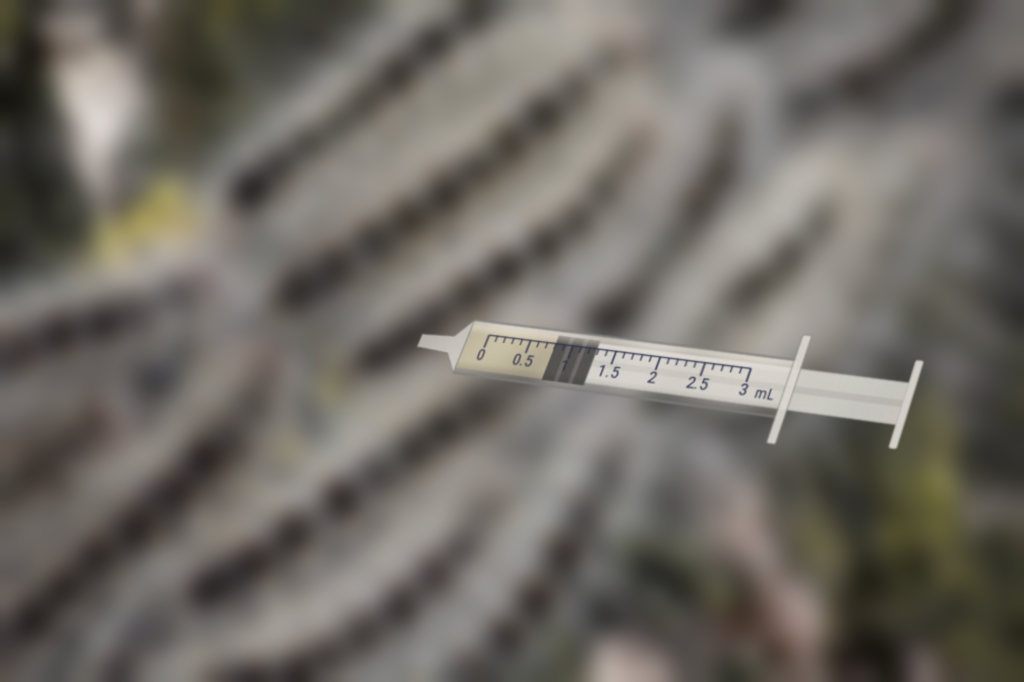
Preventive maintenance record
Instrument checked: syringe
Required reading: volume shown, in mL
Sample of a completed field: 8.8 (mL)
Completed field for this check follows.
0.8 (mL)
